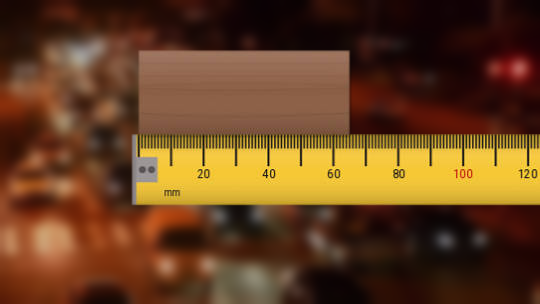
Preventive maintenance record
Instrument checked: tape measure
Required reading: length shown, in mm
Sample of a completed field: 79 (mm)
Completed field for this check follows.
65 (mm)
